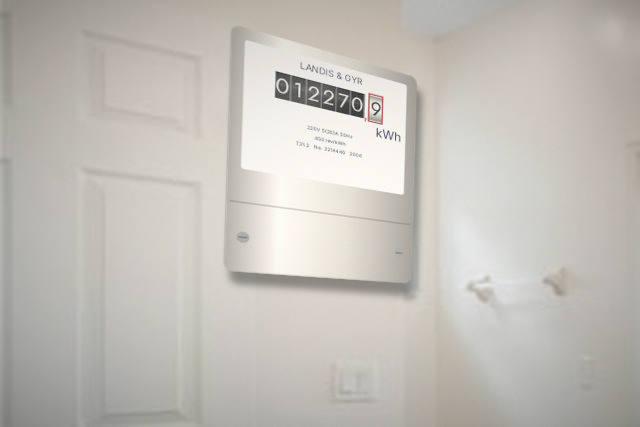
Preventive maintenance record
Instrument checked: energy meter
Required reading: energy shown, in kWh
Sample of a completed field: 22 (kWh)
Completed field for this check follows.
12270.9 (kWh)
